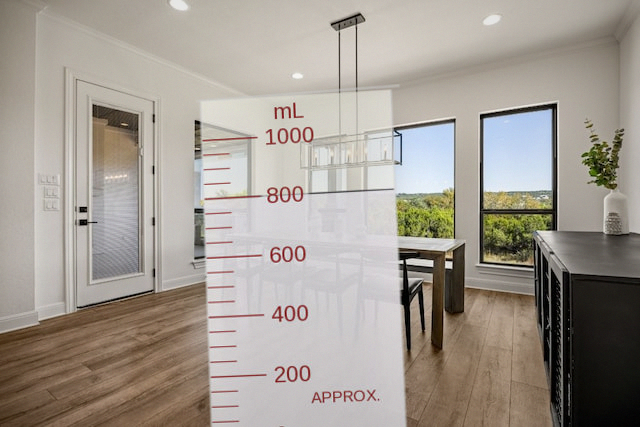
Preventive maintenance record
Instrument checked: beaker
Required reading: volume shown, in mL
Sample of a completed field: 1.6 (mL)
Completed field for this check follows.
800 (mL)
